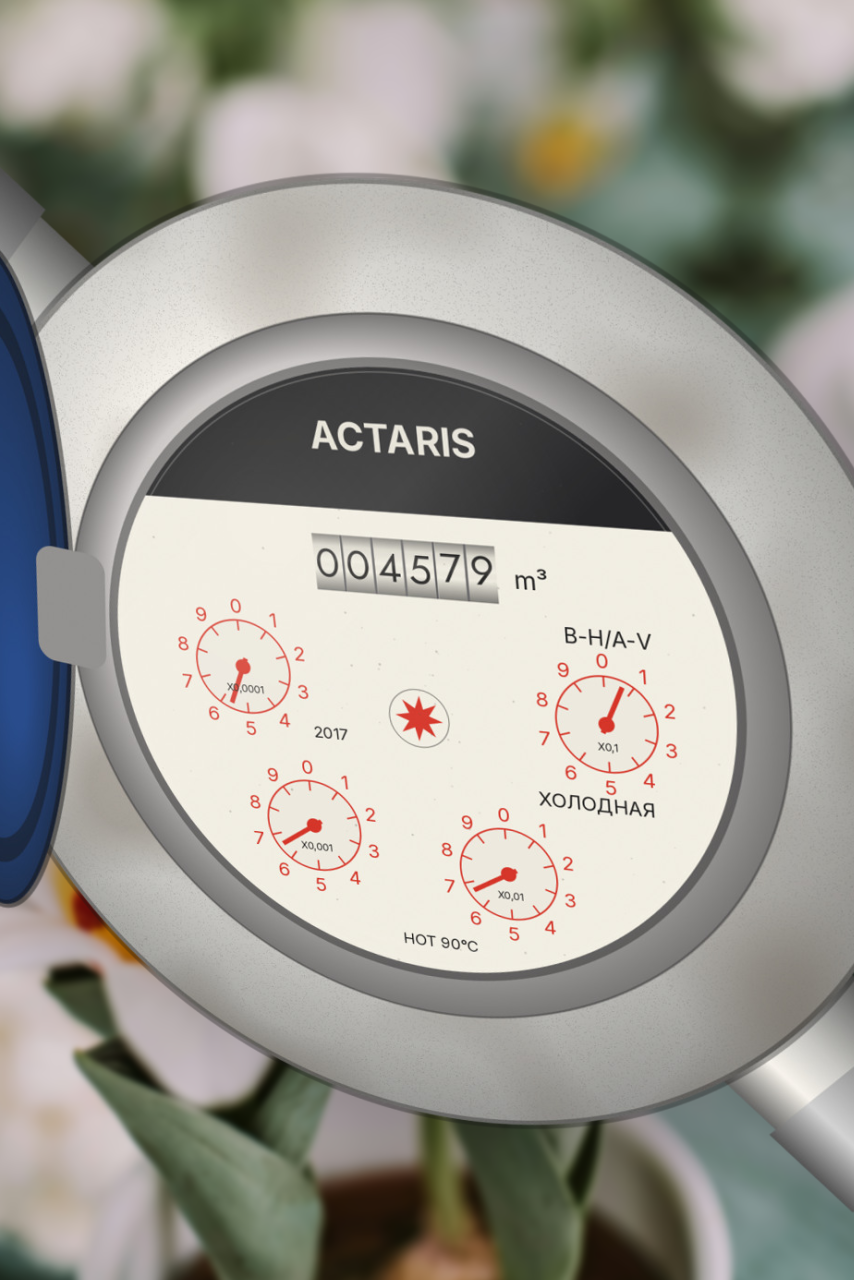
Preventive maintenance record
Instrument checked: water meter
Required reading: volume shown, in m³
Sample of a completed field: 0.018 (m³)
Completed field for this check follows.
4579.0665 (m³)
